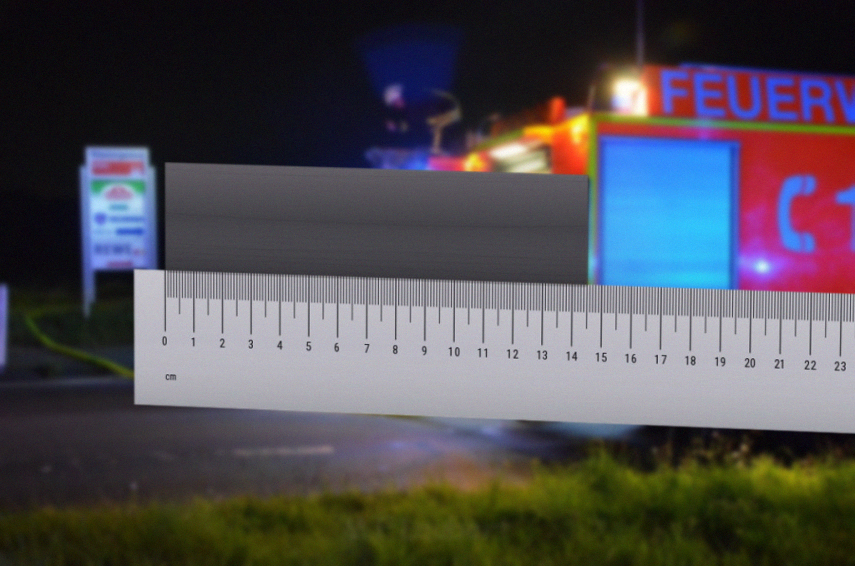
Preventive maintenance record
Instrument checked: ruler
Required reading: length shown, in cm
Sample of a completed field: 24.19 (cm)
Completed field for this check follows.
14.5 (cm)
